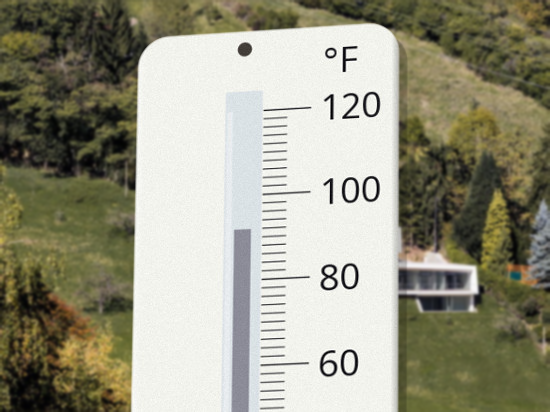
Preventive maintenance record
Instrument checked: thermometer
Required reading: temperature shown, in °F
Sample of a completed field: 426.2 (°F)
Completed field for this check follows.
92 (°F)
